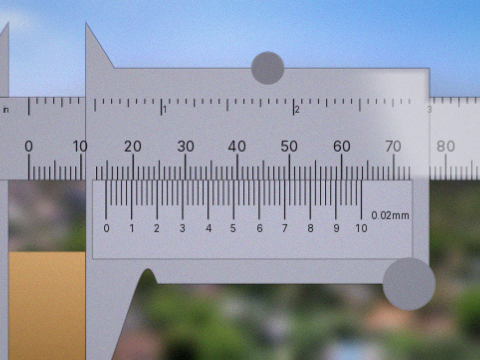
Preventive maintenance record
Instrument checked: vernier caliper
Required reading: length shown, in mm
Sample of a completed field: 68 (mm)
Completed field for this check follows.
14.8 (mm)
